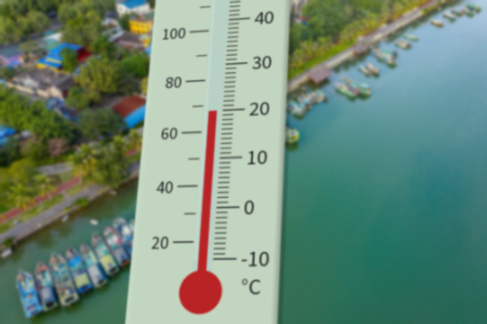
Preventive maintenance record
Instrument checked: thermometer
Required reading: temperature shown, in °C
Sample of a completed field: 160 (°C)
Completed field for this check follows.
20 (°C)
